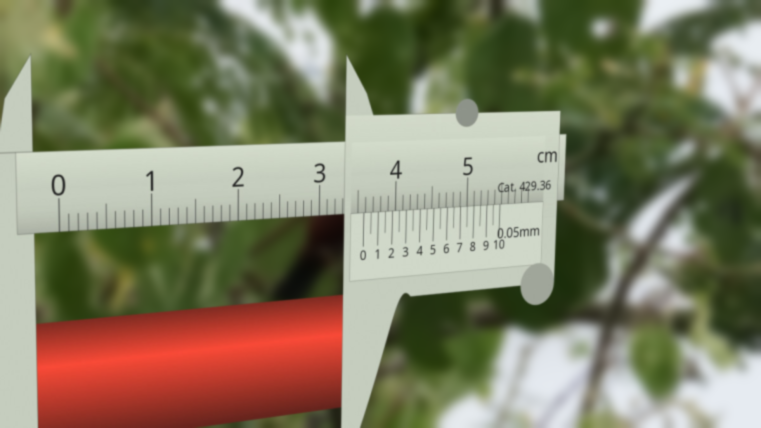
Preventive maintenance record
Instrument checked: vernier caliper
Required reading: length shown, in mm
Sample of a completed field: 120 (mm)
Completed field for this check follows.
35.8 (mm)
